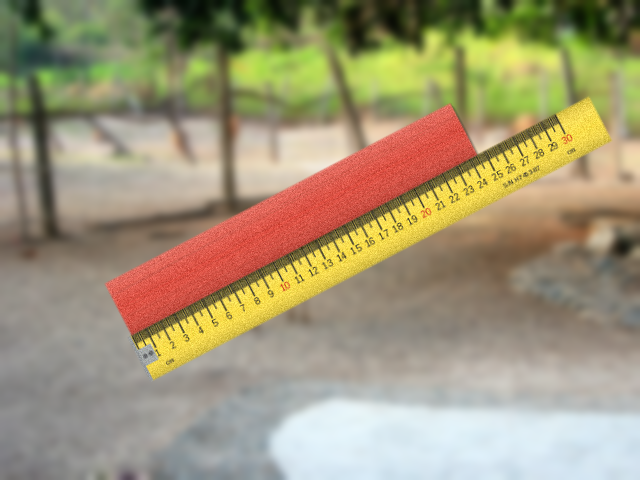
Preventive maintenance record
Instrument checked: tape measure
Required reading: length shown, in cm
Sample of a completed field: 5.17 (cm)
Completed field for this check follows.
24.5 (cm)
